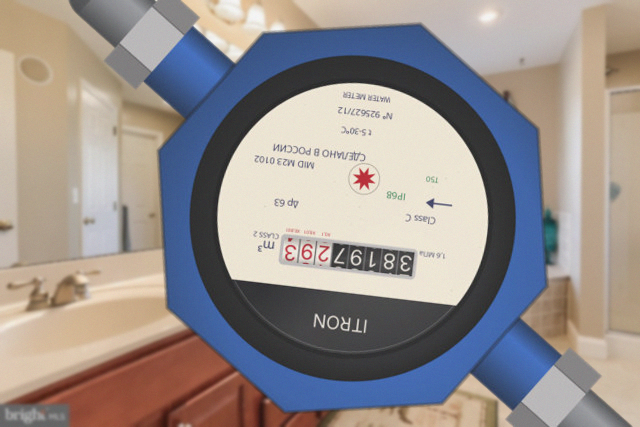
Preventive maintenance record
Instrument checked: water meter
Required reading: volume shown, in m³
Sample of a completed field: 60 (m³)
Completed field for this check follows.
38197.293 (m³)
